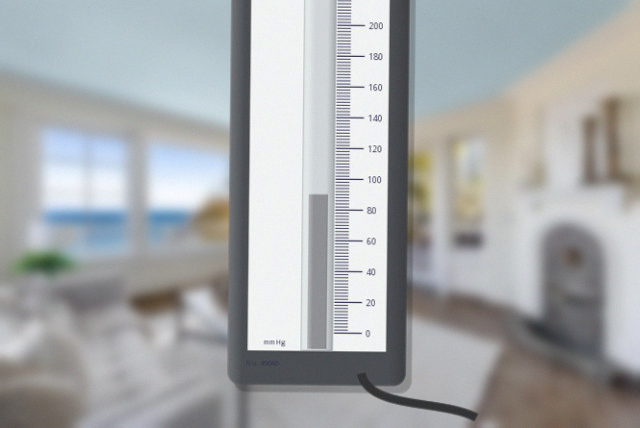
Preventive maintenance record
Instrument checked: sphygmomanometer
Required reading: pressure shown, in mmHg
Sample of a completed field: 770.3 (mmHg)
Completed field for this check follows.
90 (mmHg)
